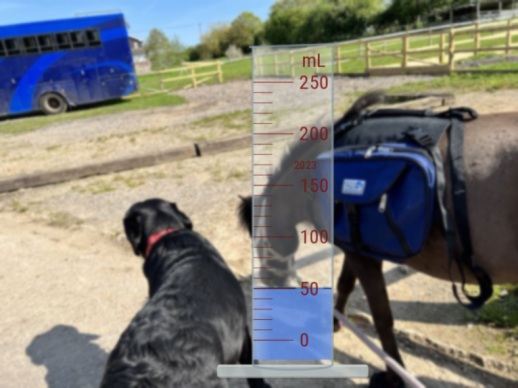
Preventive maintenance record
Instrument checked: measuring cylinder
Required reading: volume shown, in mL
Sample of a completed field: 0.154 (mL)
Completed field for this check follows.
50 (mL)
